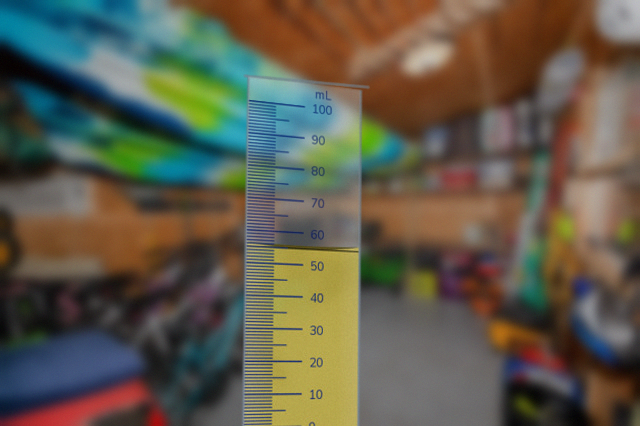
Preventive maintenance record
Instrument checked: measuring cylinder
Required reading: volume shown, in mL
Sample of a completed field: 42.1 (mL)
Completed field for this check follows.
55 (mL)
